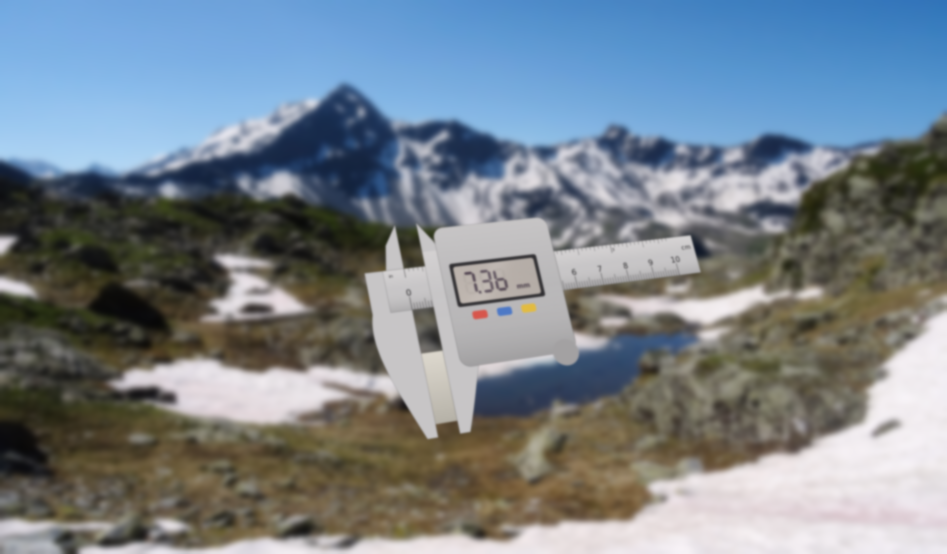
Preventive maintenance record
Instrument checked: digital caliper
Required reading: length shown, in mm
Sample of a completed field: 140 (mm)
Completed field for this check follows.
7.36 (mm)
